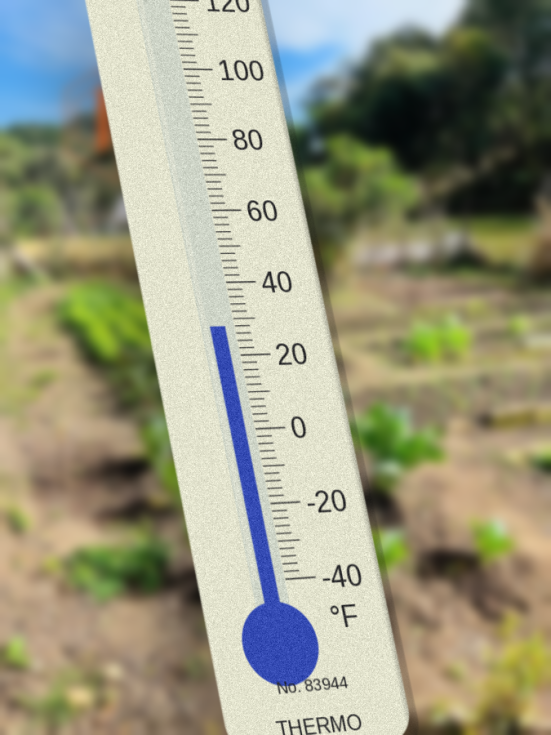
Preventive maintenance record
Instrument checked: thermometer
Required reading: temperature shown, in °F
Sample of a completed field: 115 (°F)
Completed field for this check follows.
28 (°F)
